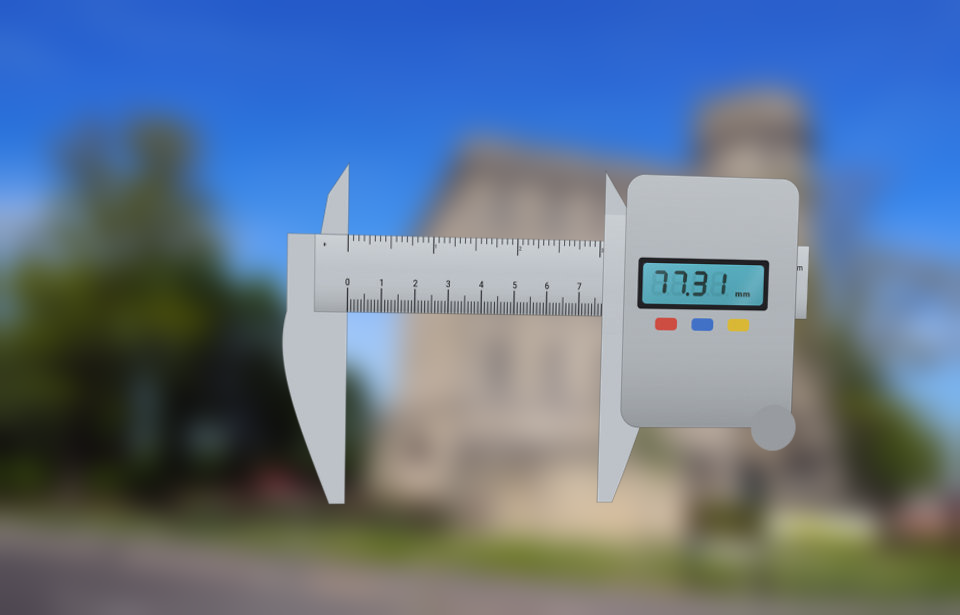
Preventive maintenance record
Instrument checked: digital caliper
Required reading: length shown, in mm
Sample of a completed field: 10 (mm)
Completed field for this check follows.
77.31 (mm)
